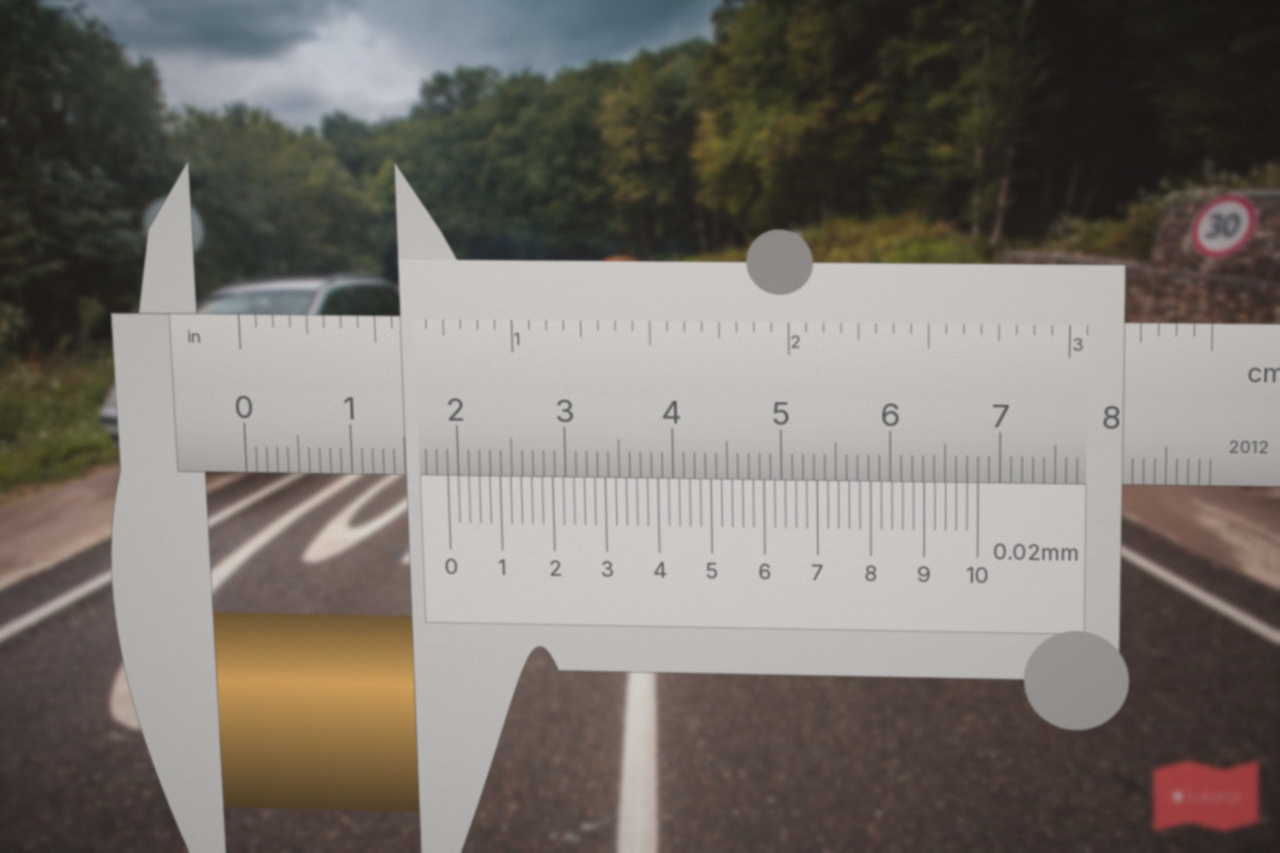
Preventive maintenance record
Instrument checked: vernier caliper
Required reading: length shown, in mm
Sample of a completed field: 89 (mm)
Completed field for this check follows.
19.0 (mm)
